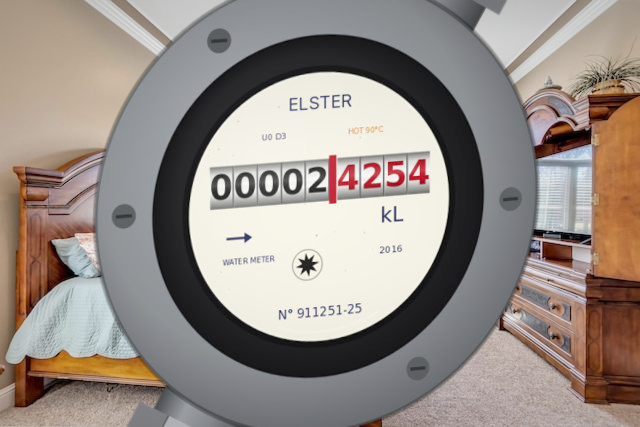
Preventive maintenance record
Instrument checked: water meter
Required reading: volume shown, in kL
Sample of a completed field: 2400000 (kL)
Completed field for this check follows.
2.4254 (kL)
